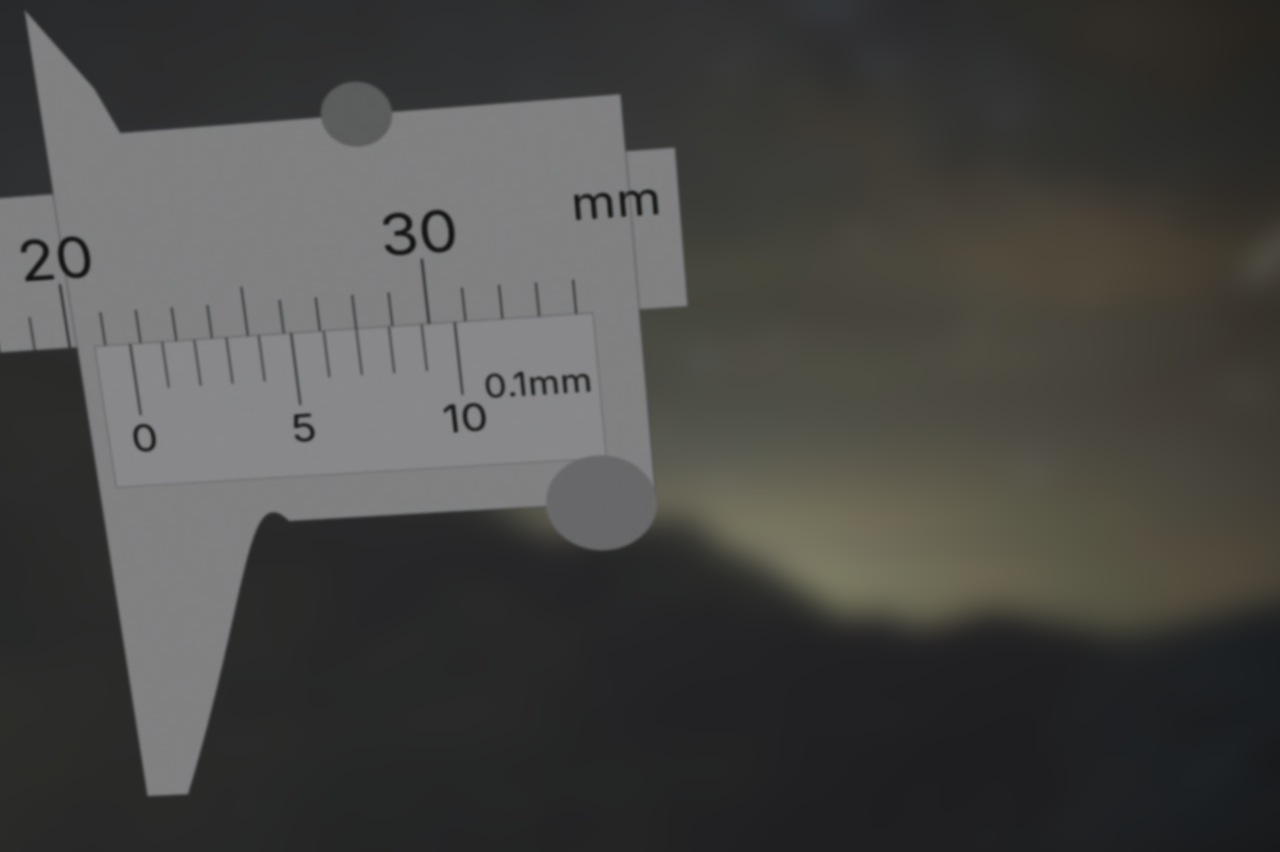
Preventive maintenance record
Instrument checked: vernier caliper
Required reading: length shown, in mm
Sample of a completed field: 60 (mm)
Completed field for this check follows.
21.7 (mm)
